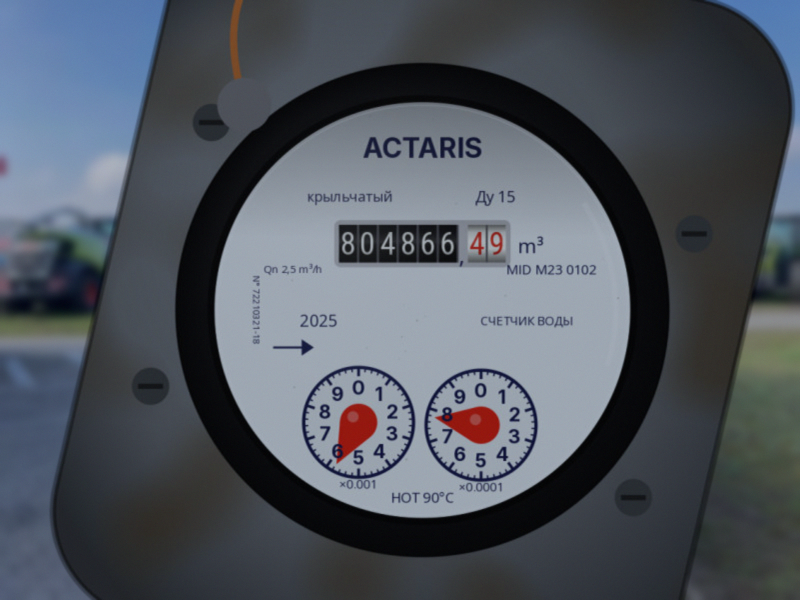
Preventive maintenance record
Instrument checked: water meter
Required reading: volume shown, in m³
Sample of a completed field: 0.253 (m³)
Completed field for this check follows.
804866.4957 (m³)
